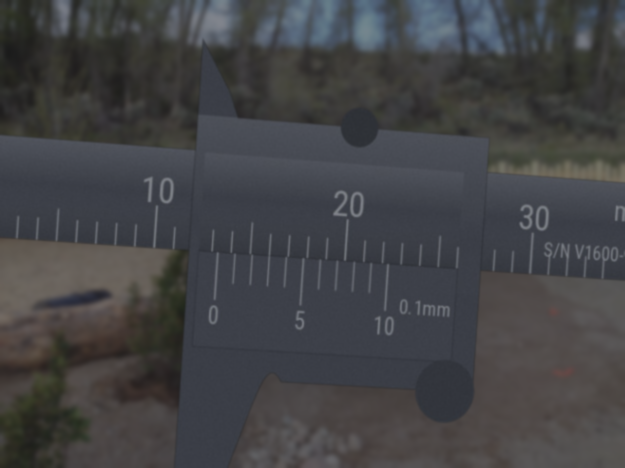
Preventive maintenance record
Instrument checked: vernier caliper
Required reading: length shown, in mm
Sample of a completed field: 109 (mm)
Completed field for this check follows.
13.3 (mm)
